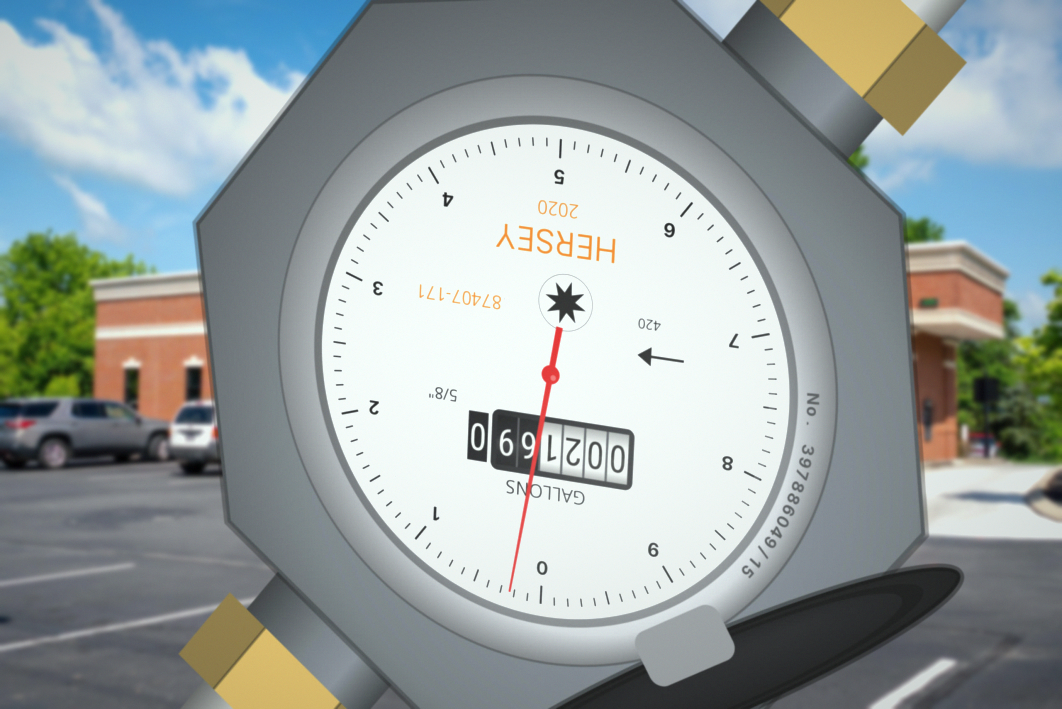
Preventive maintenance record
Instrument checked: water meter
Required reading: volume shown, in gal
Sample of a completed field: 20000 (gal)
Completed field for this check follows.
21690.2 (gal)
